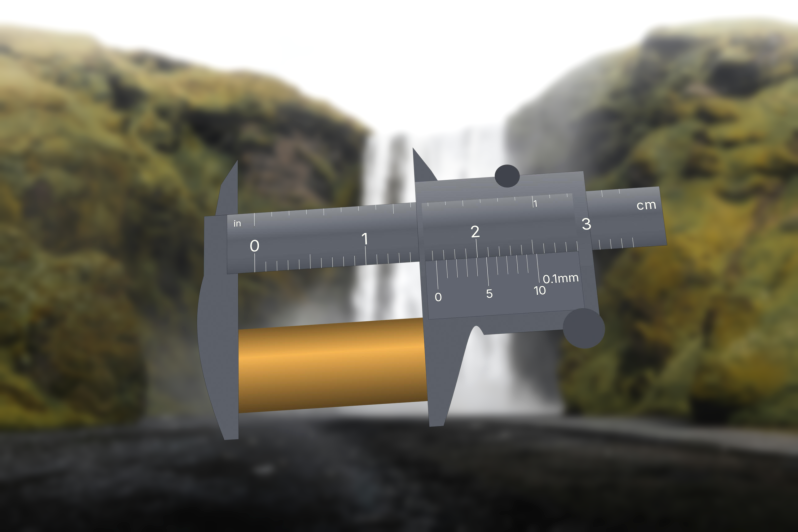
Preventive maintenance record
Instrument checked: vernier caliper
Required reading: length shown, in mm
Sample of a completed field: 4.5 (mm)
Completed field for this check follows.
16.3 (mm)
